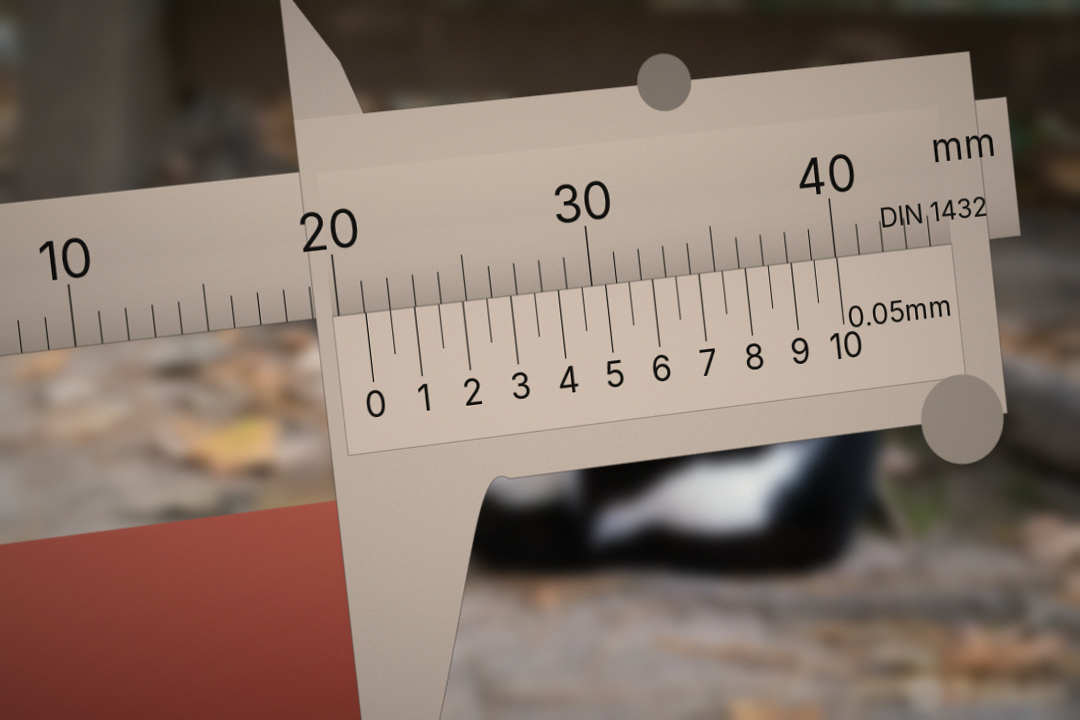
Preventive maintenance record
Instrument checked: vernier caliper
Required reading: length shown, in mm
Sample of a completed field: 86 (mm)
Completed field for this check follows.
21.05 (mm)
